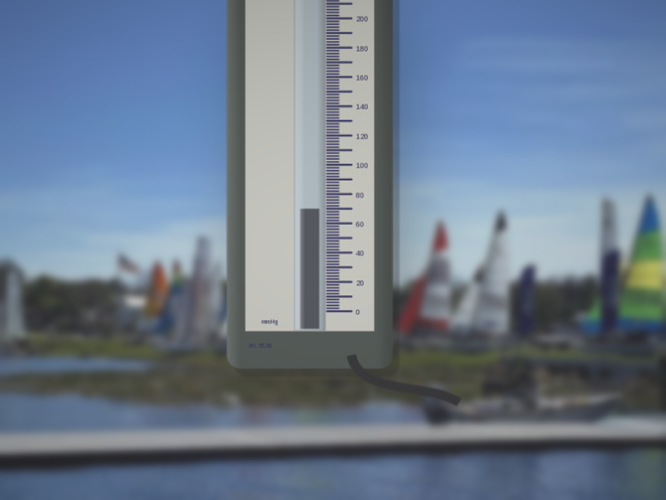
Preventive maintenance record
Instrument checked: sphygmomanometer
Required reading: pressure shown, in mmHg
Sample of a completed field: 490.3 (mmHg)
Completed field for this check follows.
70 (mmHg)
